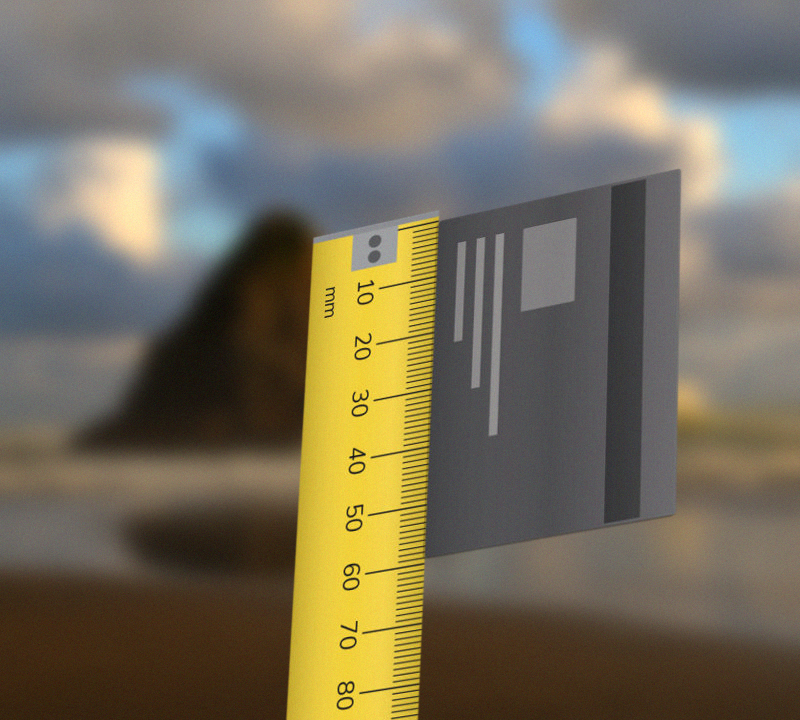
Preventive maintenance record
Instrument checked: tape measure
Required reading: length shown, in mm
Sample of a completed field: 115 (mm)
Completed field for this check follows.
59 (mm)
